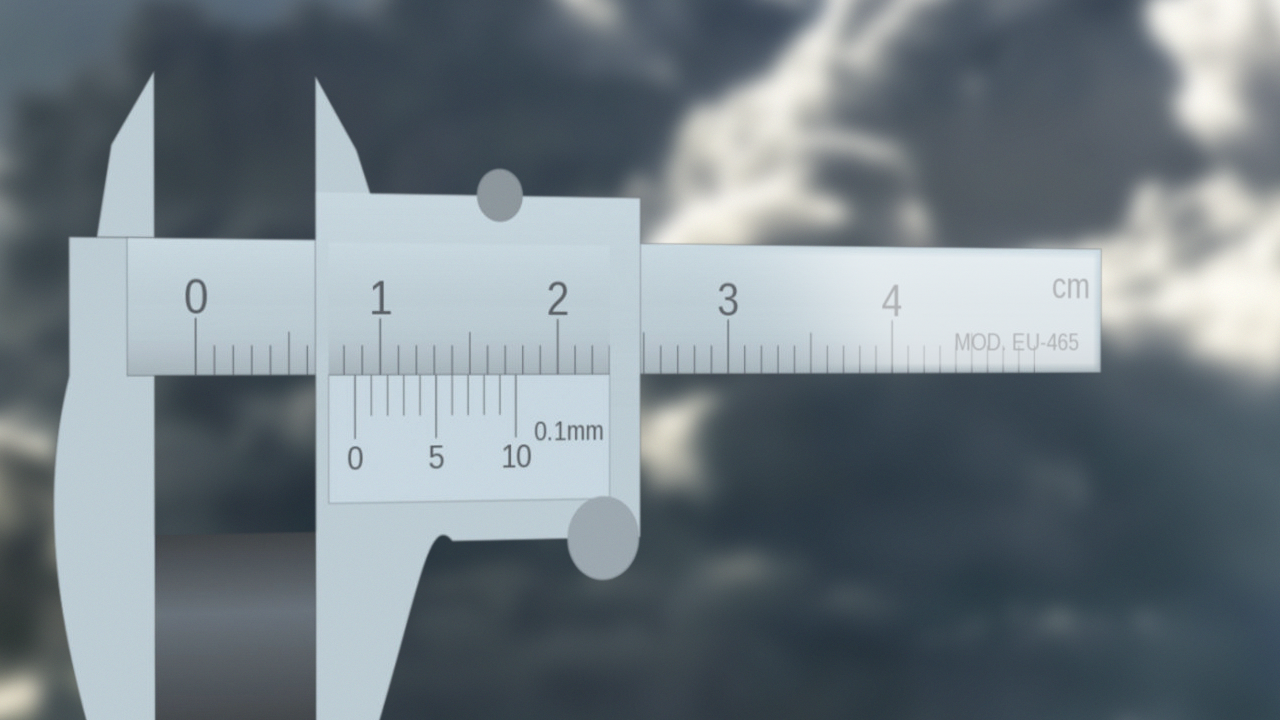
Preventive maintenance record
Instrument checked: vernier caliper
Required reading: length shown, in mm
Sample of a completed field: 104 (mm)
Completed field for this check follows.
8.6 (mm)
